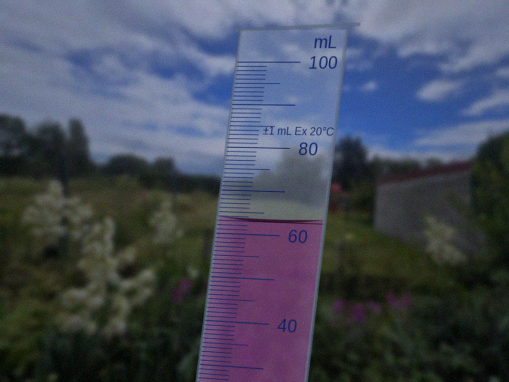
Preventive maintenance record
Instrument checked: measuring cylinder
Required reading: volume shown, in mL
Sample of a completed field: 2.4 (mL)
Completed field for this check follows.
63 (mL)
